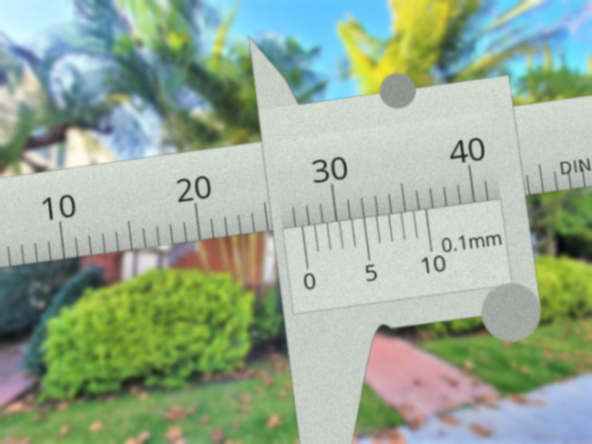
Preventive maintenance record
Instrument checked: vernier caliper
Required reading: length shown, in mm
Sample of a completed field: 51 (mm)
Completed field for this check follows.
27.5 (mm)
